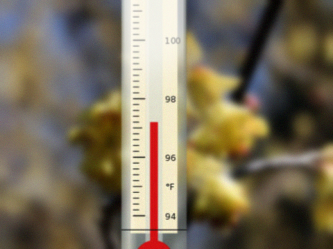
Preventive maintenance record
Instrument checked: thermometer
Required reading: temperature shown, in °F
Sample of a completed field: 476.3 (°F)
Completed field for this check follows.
97.2 (°F)
